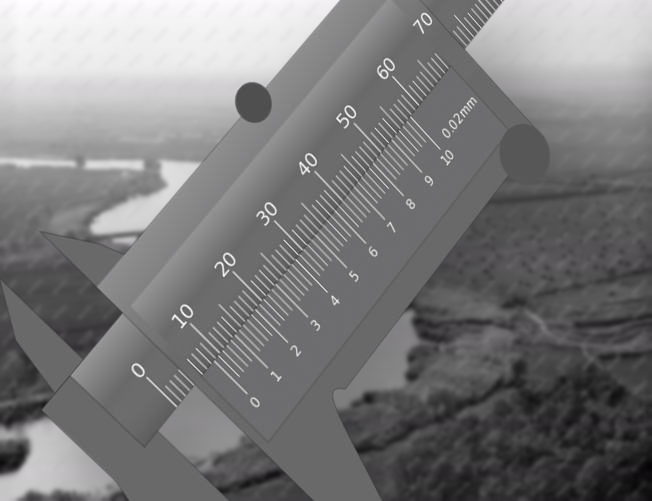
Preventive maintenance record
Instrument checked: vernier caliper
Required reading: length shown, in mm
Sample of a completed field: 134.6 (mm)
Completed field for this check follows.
8.6 (mm)
